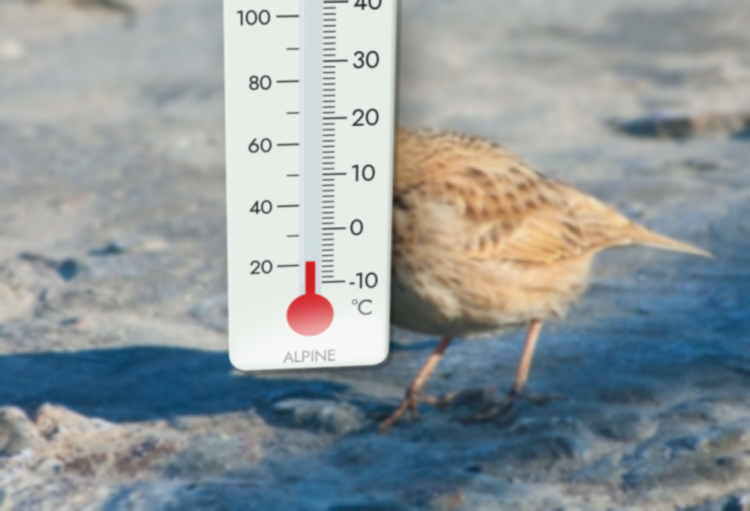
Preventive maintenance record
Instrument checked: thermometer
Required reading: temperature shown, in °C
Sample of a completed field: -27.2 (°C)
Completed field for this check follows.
-6 (°C)
